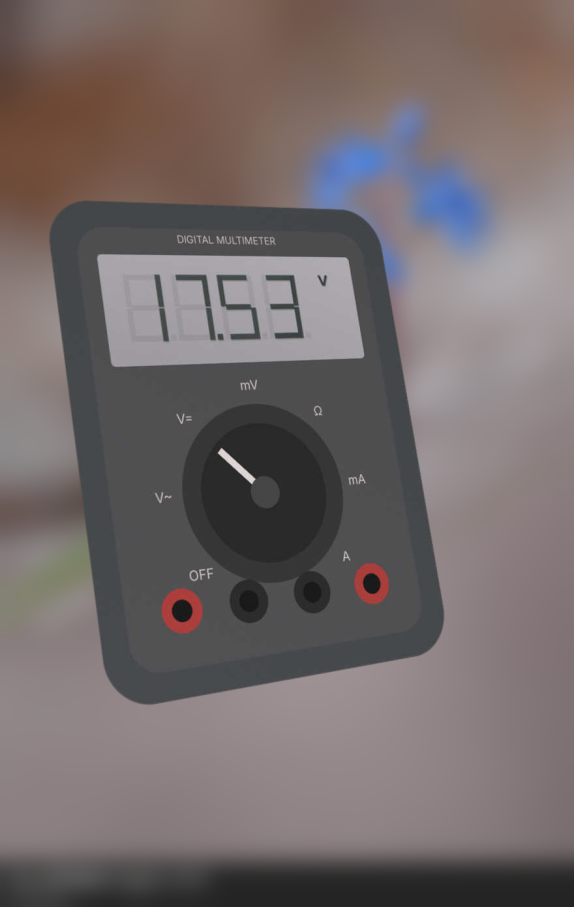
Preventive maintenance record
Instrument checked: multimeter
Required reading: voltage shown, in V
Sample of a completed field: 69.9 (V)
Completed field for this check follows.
17.53 (V)
